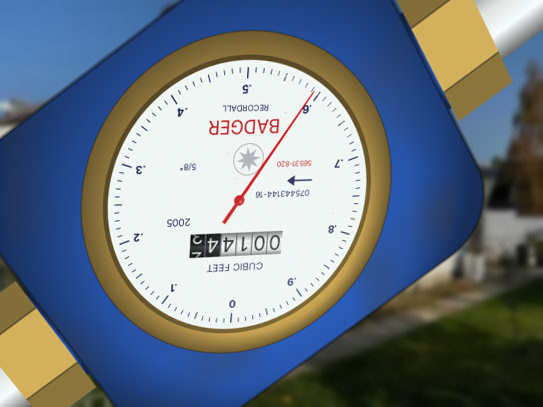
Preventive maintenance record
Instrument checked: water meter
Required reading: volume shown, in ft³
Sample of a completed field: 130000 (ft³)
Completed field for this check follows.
1442.59 (ft³)
